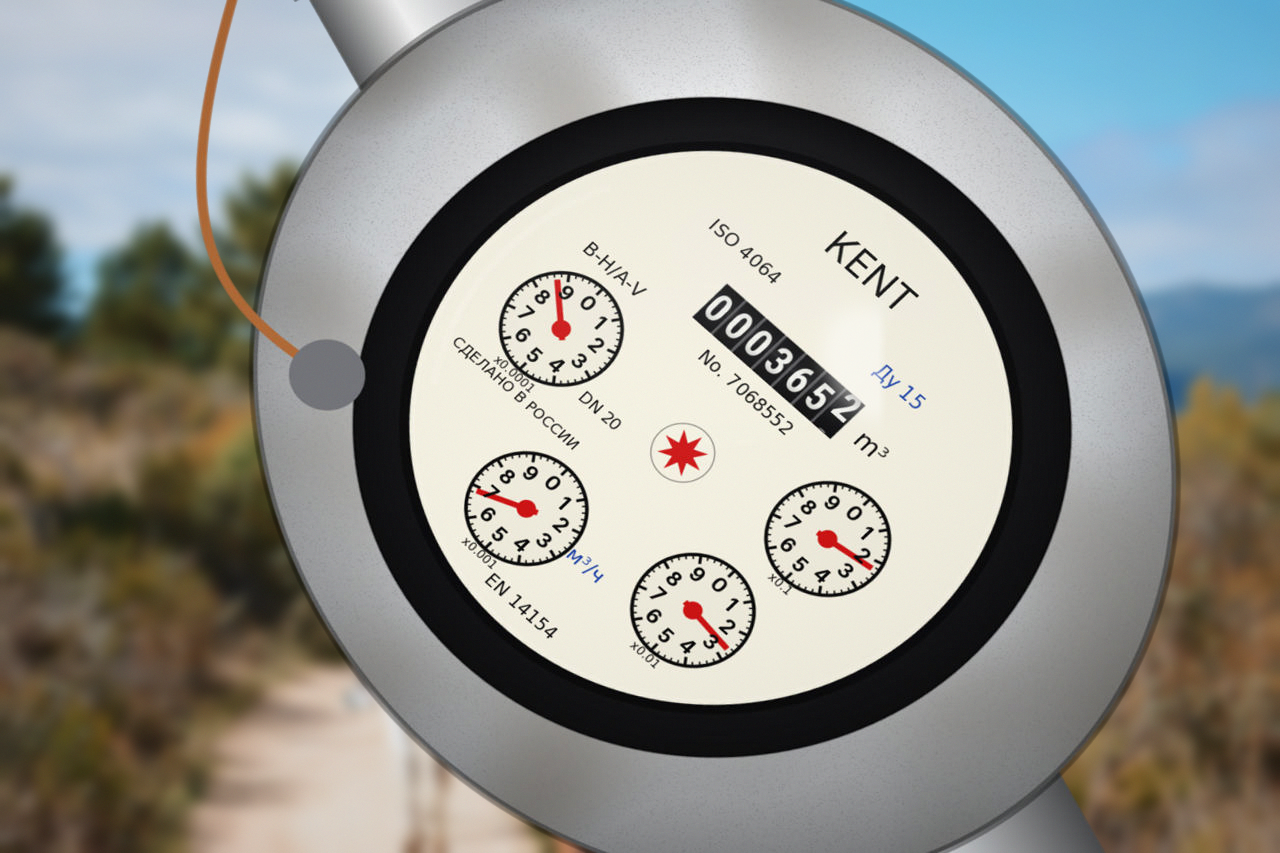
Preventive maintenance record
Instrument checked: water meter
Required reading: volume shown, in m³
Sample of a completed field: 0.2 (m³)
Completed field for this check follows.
3652.2268 (m³)
